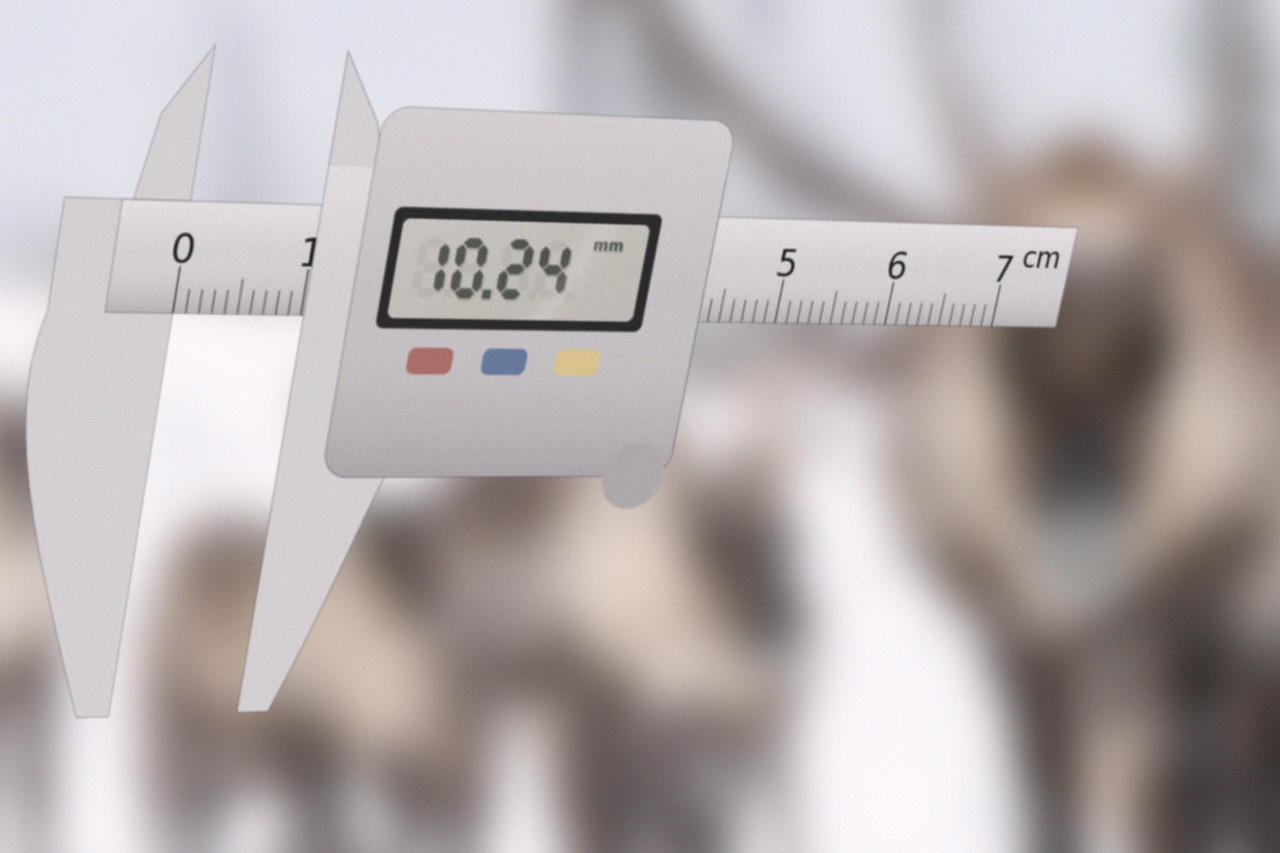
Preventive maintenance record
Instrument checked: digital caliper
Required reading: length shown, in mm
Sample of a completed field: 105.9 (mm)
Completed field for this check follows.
10.24 (mm)
